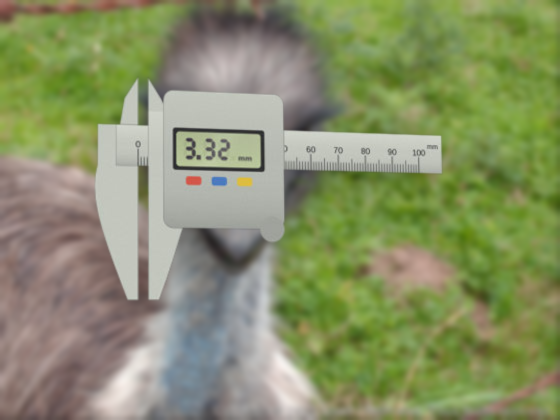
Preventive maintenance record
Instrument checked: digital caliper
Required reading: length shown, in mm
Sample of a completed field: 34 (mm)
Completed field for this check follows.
3.32 (mm)
